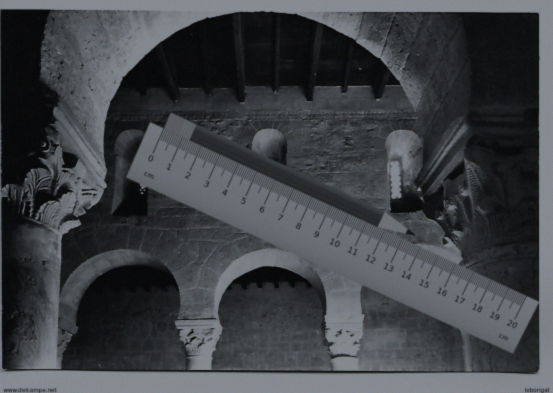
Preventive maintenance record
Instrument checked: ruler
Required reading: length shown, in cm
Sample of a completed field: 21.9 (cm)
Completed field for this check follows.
13.5 (cm)
